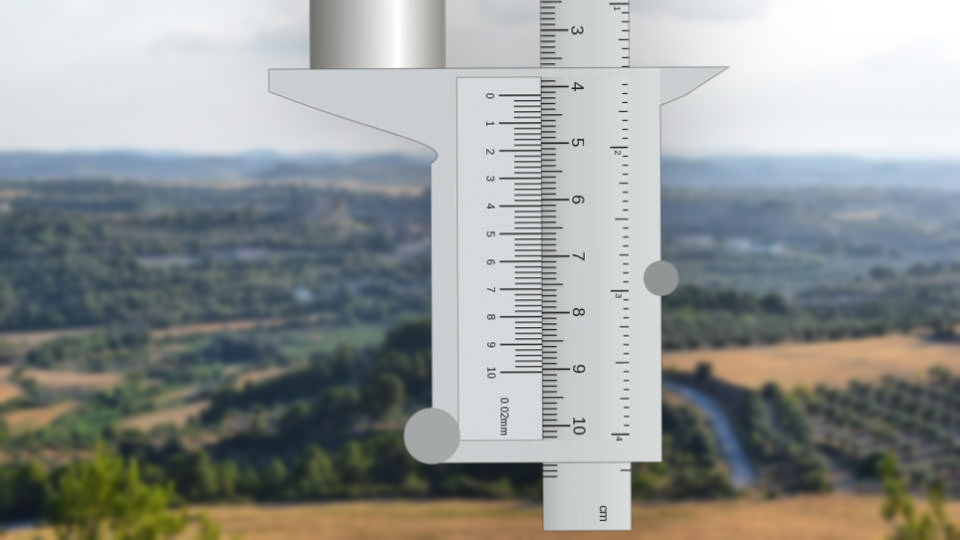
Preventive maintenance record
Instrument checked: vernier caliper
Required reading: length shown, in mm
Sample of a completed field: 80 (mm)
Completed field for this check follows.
41.5 (mm)
